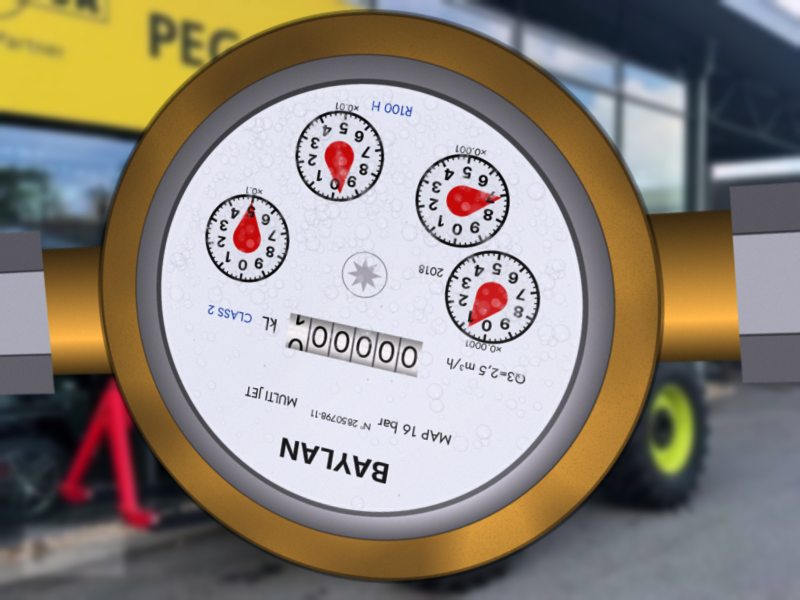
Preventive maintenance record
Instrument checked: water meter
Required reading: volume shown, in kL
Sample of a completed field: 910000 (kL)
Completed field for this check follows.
0.4970 (kL)
